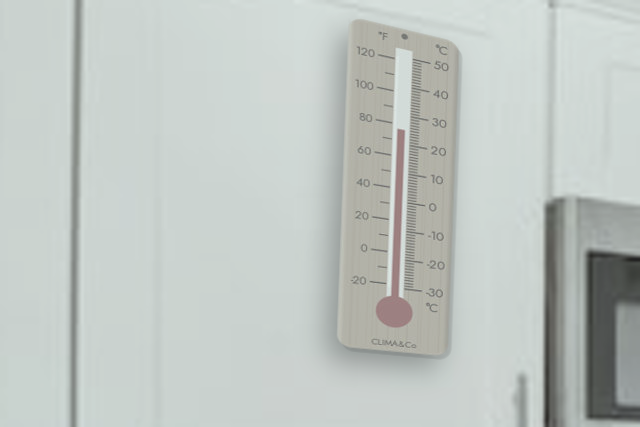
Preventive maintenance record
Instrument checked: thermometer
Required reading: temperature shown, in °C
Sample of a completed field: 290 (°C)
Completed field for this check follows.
25 (°C)
